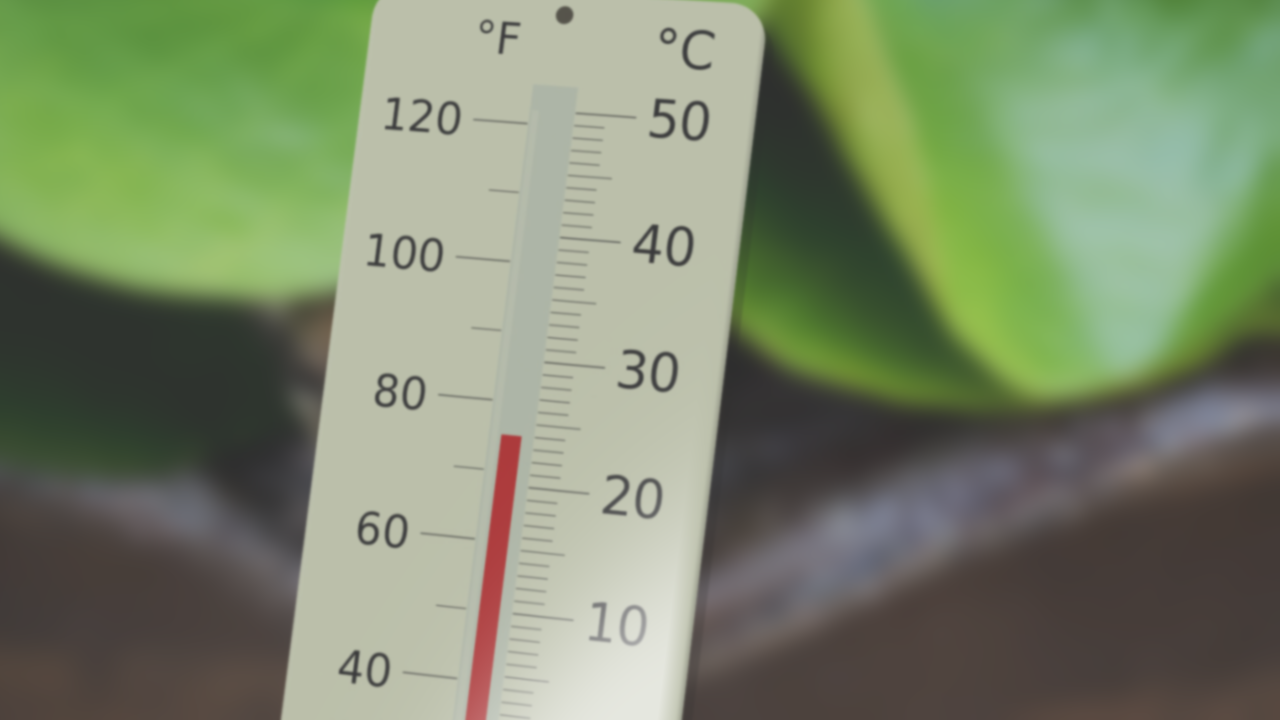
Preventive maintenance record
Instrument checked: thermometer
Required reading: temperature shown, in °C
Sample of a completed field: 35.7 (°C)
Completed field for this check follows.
24 (°C)
